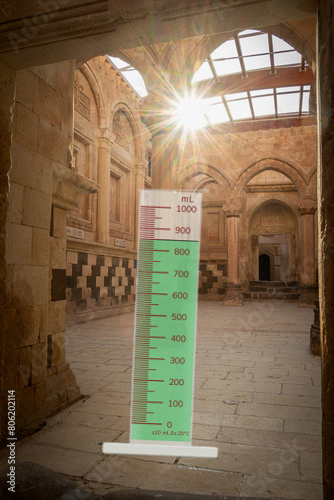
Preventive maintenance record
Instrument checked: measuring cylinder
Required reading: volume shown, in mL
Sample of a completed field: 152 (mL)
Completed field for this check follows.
850 (mL)
